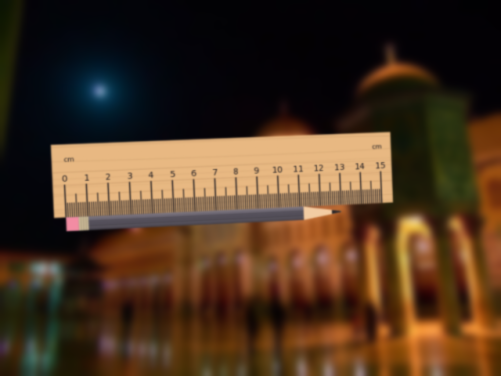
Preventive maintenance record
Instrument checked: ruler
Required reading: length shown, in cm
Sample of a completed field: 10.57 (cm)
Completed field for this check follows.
13 (cm)
